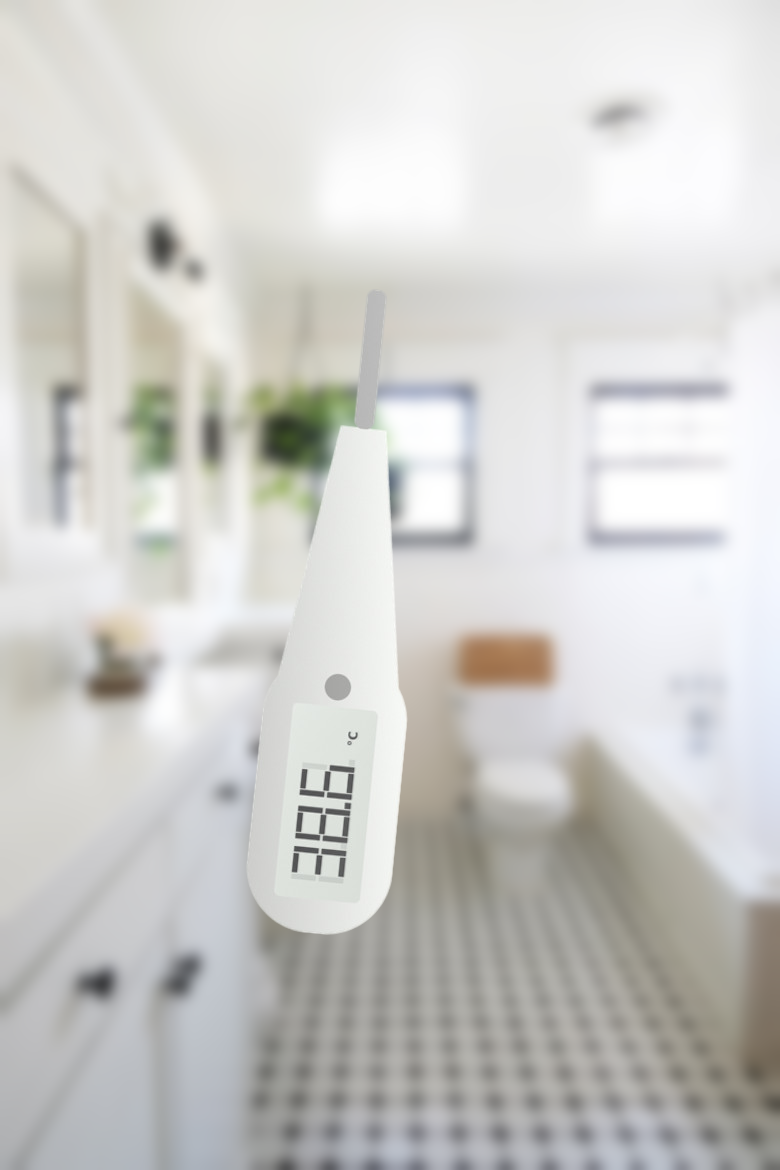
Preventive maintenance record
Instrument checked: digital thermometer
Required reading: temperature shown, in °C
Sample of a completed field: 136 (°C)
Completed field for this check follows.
38.6 (°C)
